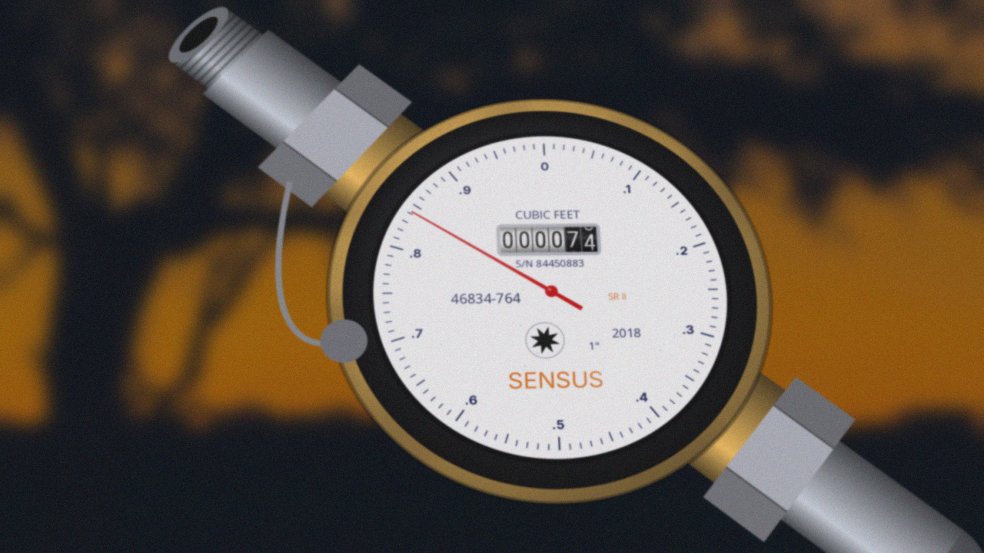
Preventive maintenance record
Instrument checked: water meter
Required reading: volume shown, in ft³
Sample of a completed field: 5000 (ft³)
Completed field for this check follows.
73.84 (ft³)
